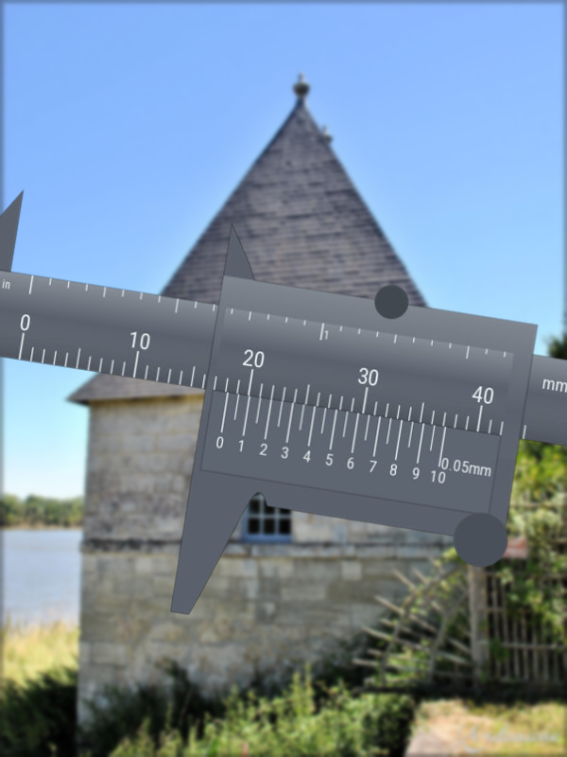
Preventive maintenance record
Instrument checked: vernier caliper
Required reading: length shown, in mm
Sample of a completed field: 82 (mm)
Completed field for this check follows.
18.2 (mm)
